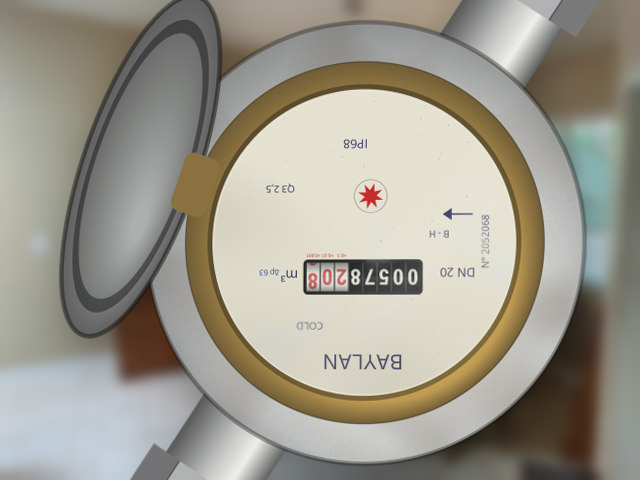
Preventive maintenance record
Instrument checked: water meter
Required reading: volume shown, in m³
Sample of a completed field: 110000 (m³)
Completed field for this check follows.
578.208 (m³)
